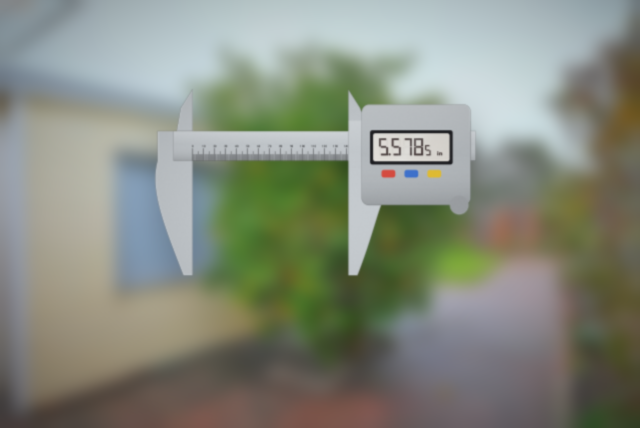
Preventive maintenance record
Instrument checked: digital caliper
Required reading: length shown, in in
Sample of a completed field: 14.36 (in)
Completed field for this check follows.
5.5785 (in)
